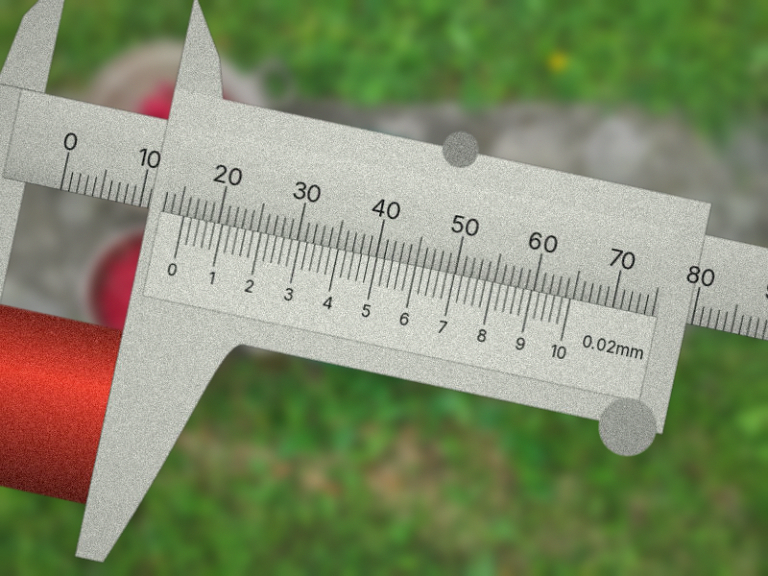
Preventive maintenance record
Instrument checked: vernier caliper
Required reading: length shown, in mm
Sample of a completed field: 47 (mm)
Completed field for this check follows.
15.6 (mm)
